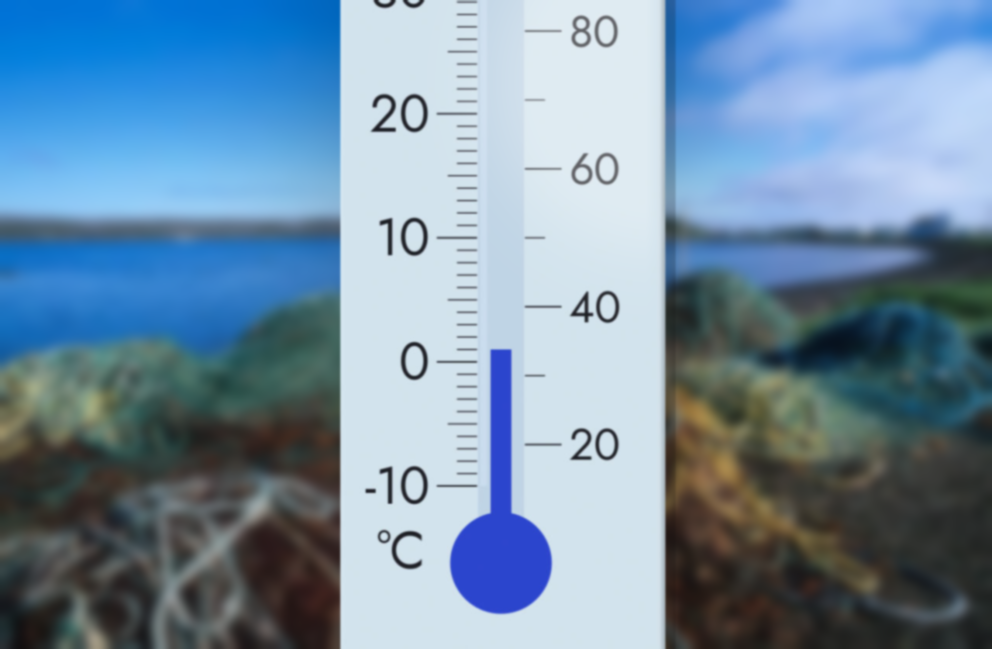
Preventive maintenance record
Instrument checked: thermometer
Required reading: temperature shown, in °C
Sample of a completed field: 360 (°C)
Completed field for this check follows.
1 (°C)
